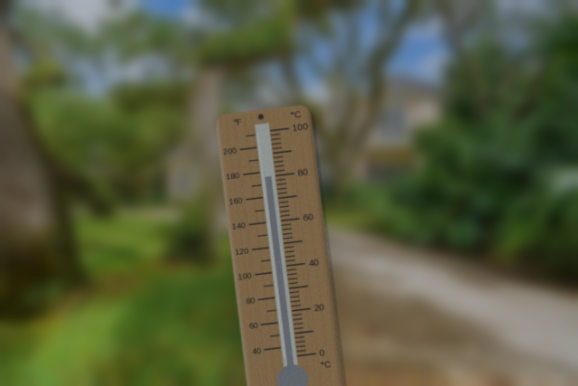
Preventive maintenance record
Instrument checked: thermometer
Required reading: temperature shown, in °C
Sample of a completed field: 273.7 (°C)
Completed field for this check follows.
80 (°C)
